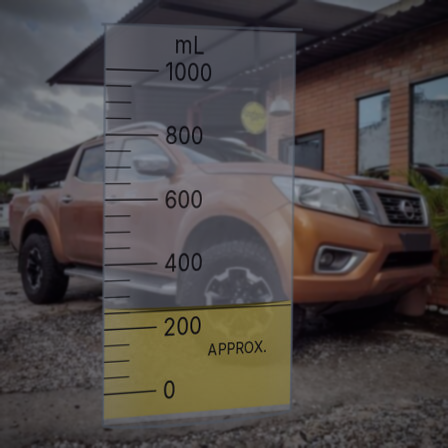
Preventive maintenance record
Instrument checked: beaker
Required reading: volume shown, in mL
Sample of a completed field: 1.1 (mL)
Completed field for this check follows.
250 (mL)
